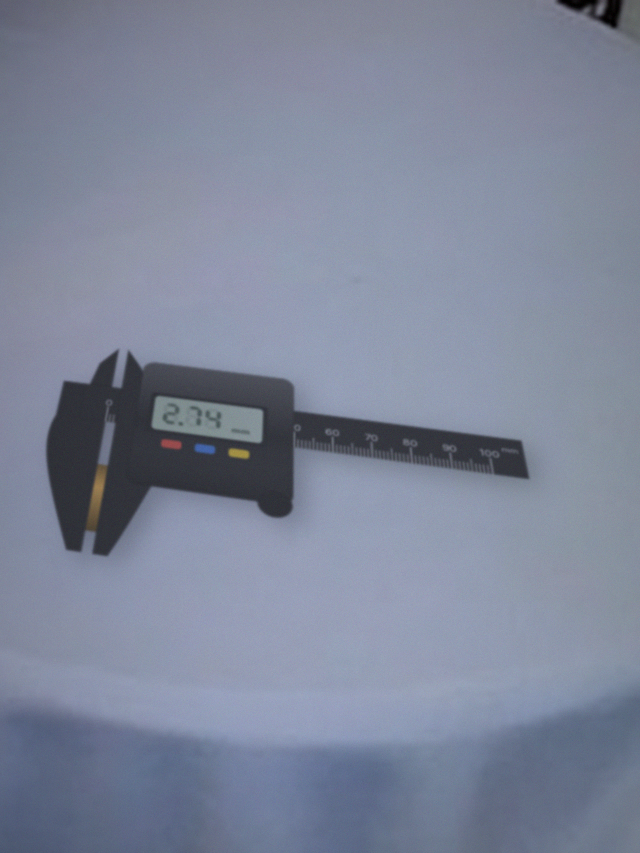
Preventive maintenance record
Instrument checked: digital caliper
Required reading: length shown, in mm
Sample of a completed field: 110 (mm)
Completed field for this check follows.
2.74 (mm)
